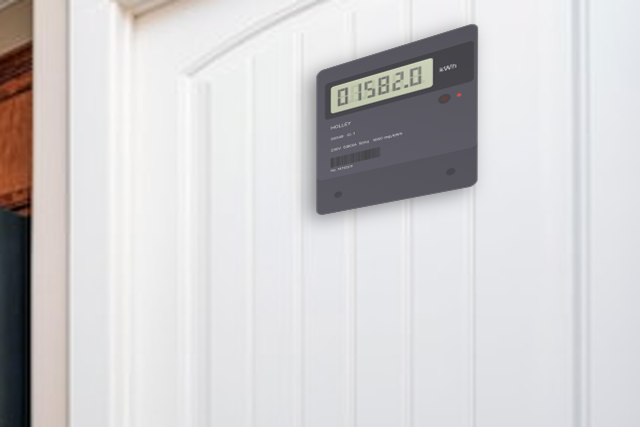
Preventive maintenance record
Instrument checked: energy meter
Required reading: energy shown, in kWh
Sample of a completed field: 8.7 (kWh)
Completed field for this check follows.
1582.0 (kWh)
